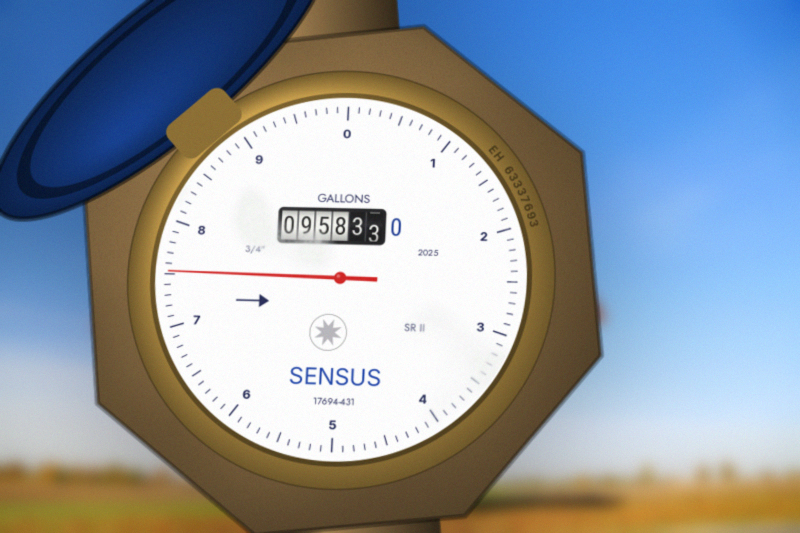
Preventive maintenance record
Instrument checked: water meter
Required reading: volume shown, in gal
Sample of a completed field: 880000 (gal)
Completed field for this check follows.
958327.5 (gal)
